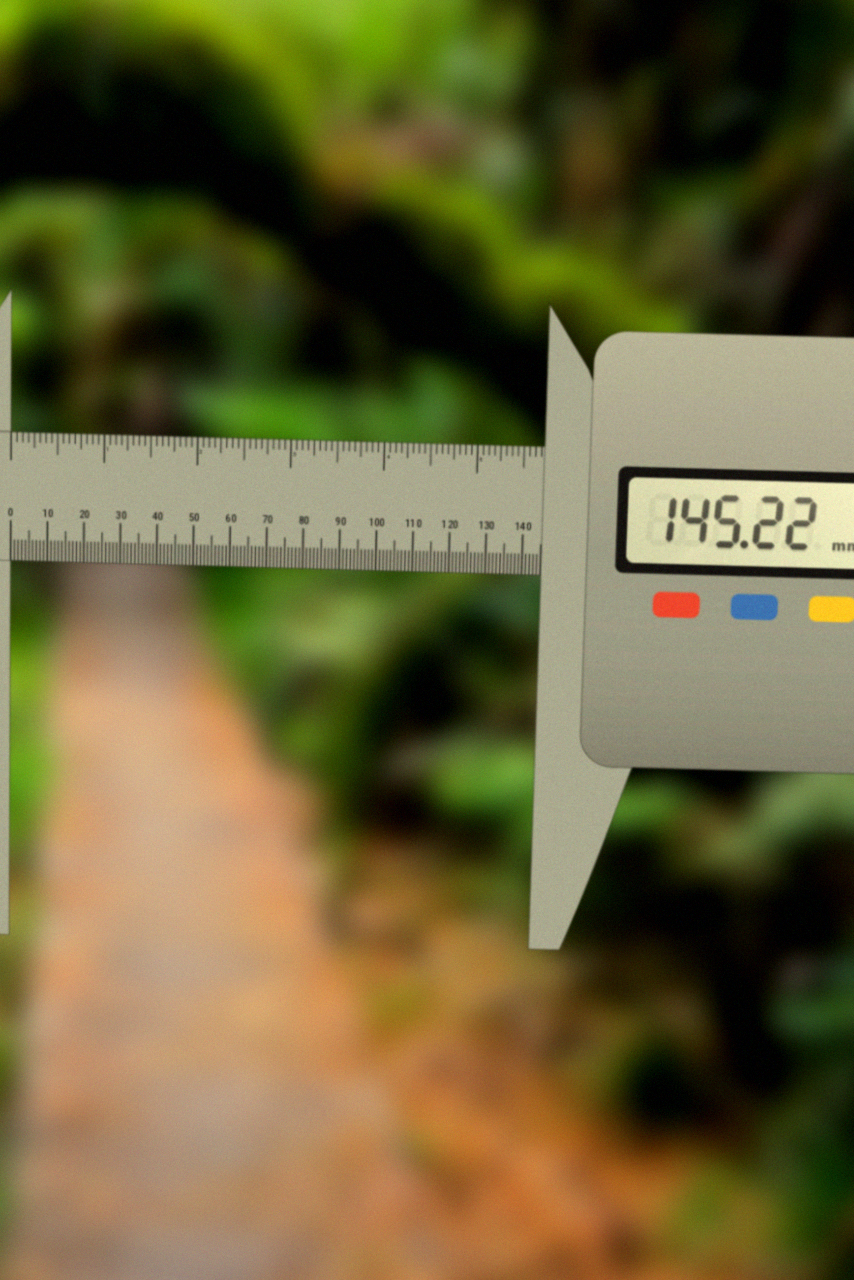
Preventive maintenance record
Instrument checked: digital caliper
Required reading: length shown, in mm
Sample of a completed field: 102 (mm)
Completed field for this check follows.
145.22 (mm)
